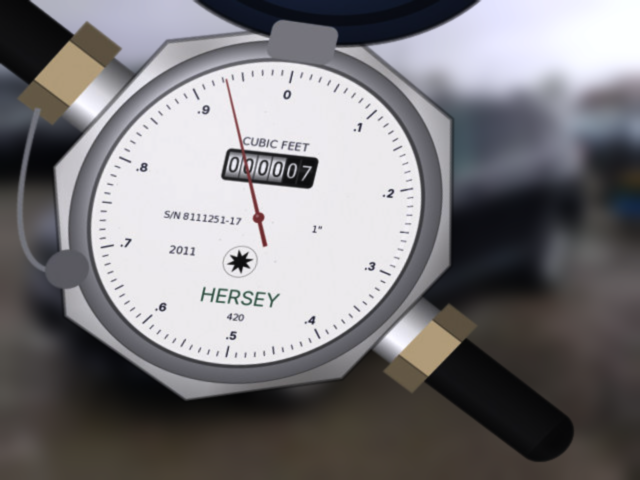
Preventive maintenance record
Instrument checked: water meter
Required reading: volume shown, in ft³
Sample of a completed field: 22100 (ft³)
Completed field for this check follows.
6.93 (ft³)
